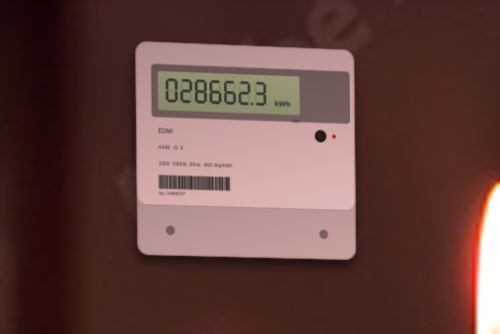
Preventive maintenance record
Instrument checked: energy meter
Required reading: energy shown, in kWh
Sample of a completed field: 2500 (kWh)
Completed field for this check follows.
28662.3 (kWh)
